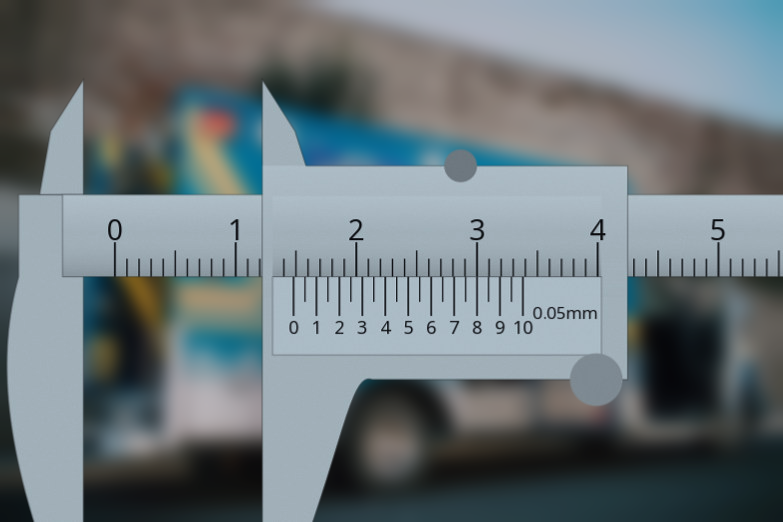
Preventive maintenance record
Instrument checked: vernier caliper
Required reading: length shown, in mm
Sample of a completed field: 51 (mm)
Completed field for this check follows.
14.8 (mm)
